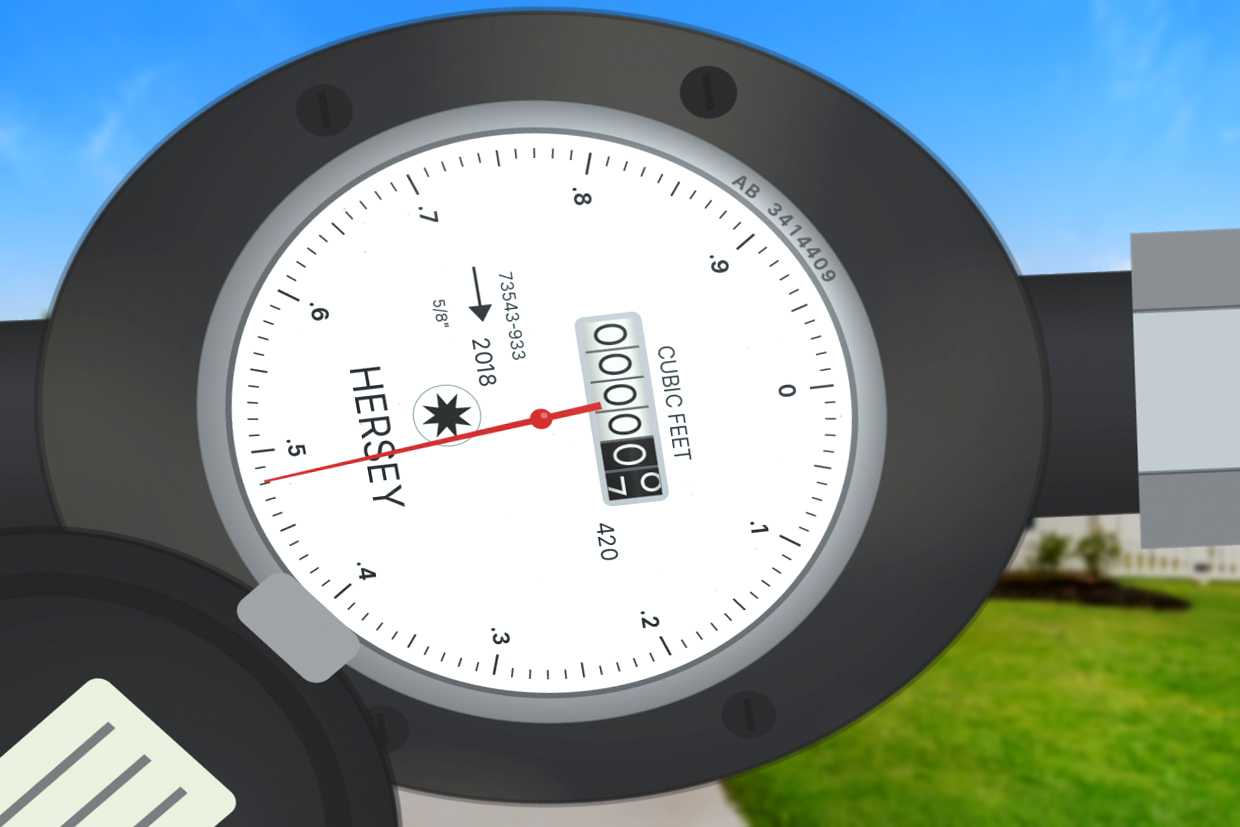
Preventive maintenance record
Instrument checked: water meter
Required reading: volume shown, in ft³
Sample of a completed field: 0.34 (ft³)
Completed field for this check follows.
6.48 (ft³)
